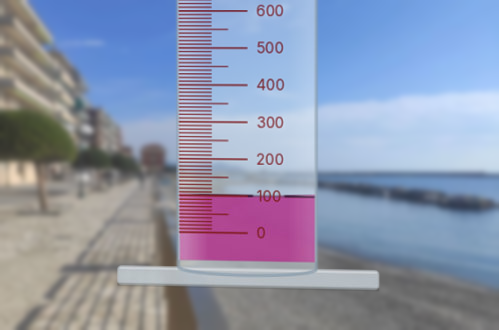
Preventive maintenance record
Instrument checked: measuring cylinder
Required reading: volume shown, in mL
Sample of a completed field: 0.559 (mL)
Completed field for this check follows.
100 (mL)
